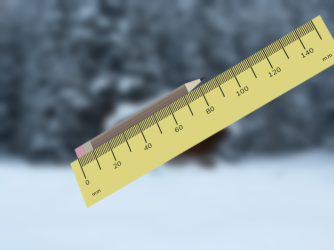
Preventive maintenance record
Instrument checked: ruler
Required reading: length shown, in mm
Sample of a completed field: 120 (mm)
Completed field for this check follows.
85 (mm)
